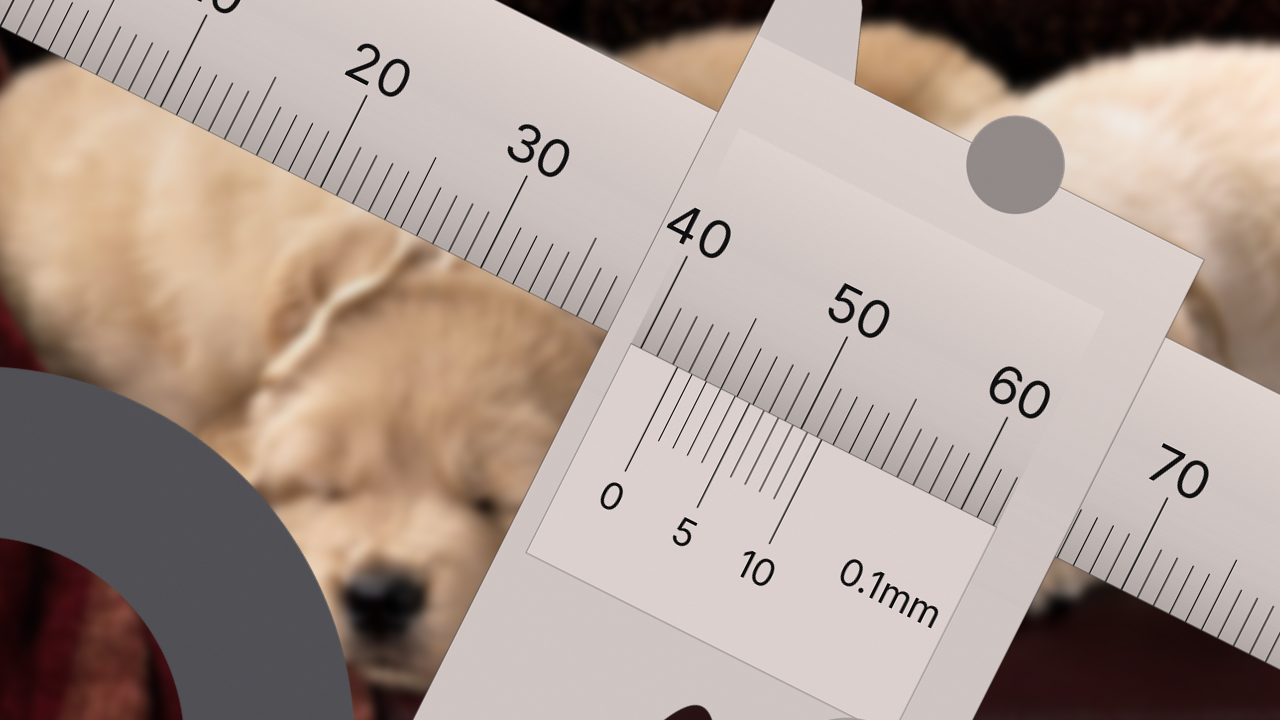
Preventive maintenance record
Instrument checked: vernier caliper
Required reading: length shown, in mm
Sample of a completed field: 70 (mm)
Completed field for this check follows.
42.3 (mm)
